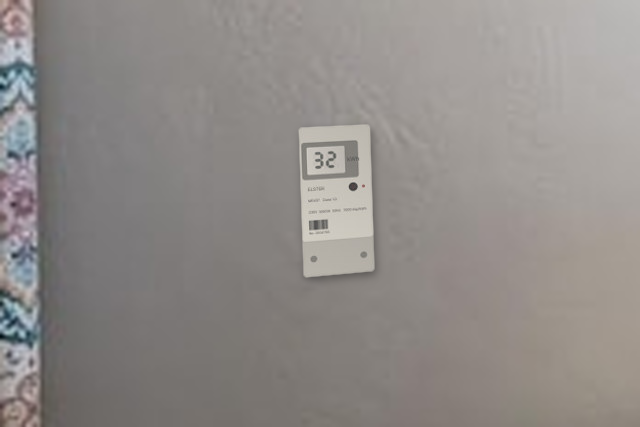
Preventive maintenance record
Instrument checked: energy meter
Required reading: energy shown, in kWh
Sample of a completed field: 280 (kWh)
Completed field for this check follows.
32 (kWh)
